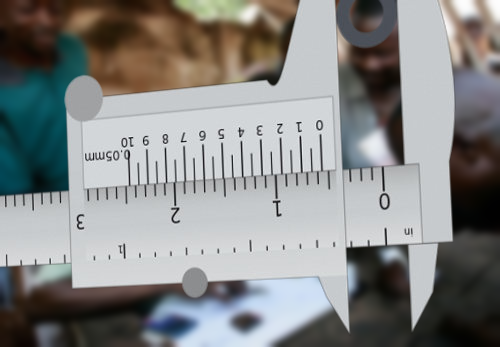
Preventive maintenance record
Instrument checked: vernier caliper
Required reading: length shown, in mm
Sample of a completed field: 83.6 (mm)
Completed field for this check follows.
5.6 (mm)
